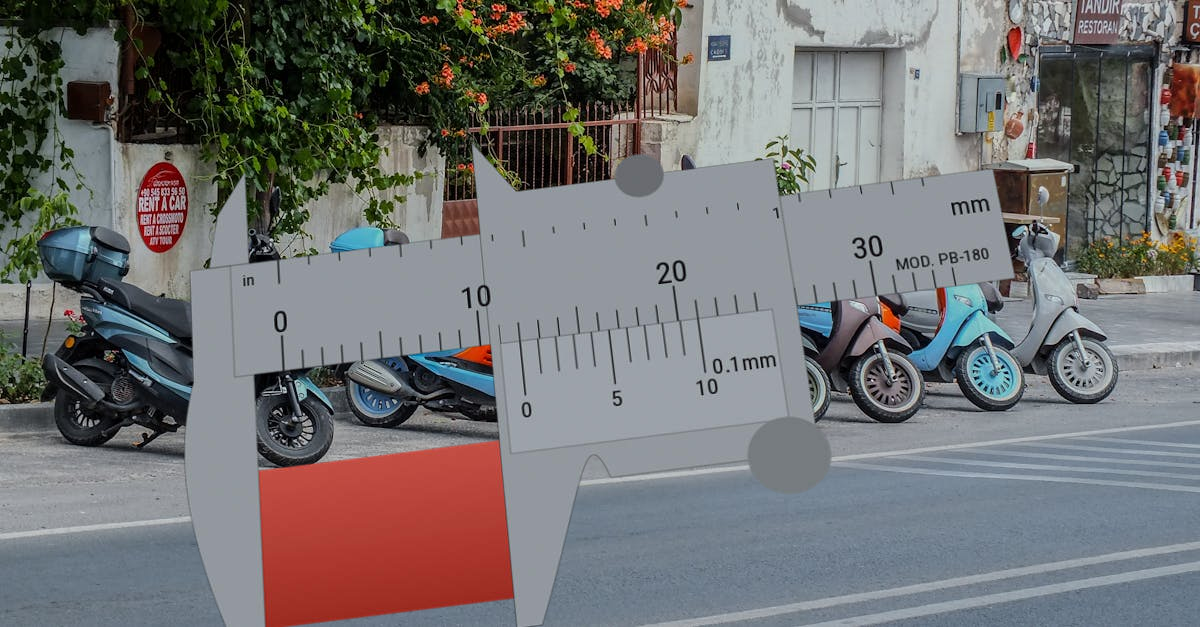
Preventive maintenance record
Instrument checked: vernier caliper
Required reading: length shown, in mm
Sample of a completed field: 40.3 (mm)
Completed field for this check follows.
12.0 (mm)
